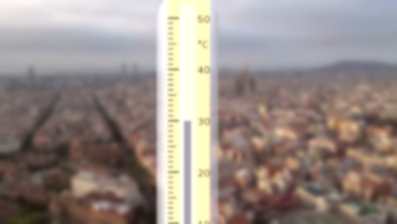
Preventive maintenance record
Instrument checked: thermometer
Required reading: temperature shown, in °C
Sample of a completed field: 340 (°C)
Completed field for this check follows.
30 (°C)
